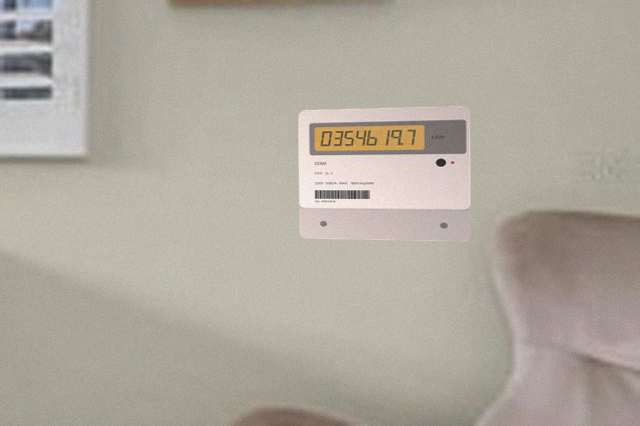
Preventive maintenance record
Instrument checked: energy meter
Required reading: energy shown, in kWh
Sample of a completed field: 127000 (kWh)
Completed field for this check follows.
354619.7 (kWh)
